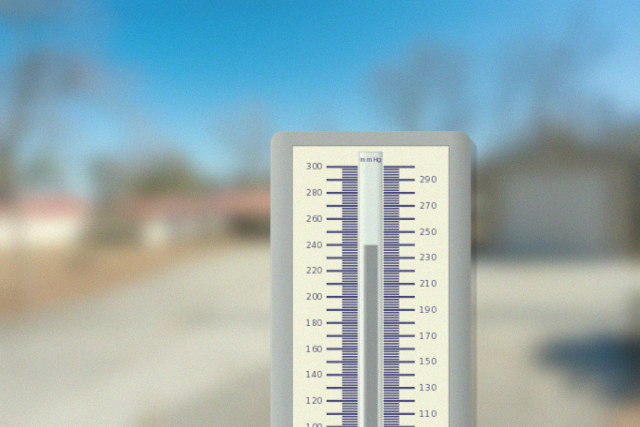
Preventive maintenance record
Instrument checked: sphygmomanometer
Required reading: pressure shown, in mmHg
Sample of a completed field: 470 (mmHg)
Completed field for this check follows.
240 (mmHg)
